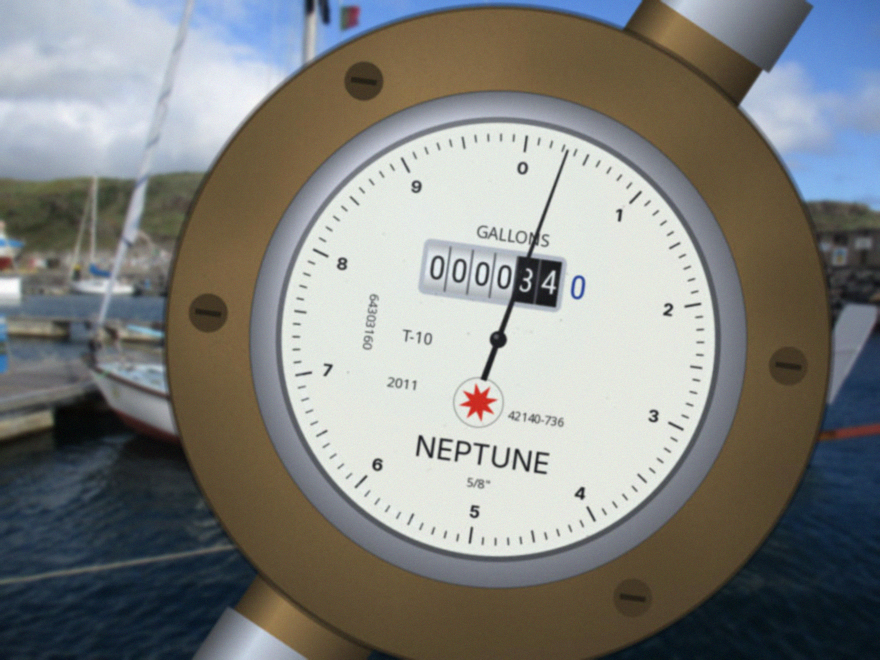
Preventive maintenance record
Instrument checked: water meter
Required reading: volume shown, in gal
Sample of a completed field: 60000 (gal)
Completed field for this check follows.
340.3 (gal)
